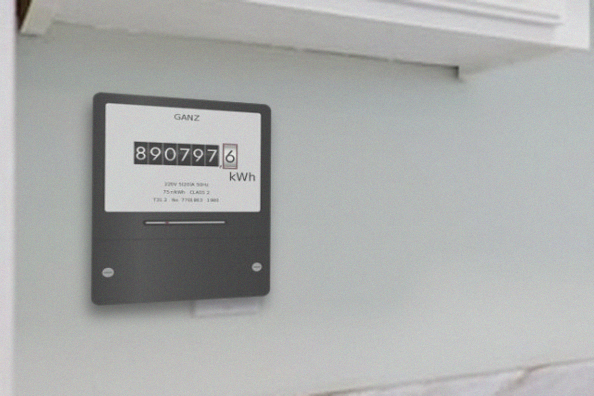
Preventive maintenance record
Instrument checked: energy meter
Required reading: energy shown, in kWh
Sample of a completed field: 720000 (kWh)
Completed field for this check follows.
890797.6 (kWh)
